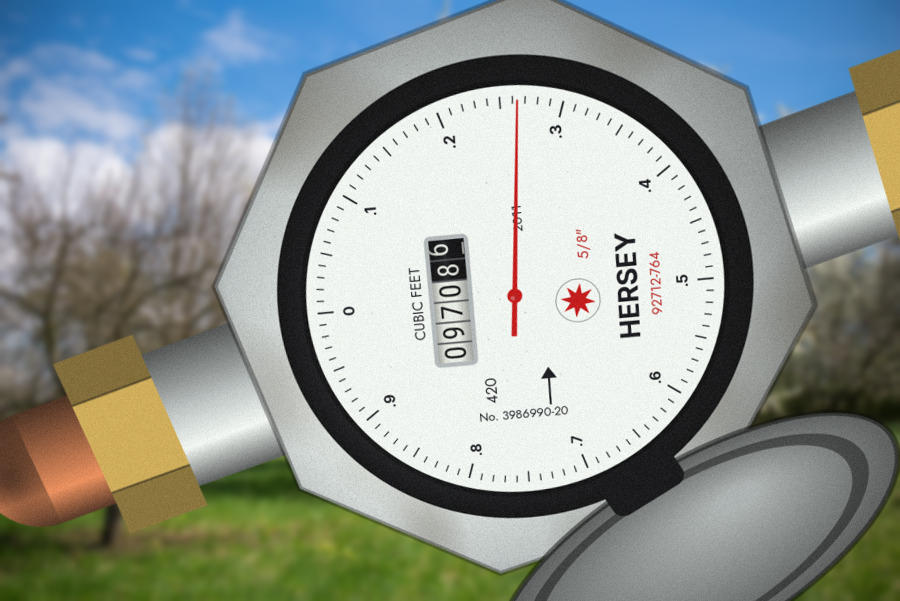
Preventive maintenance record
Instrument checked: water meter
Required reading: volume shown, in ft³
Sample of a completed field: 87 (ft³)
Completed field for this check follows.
97086.26 (ft³)
